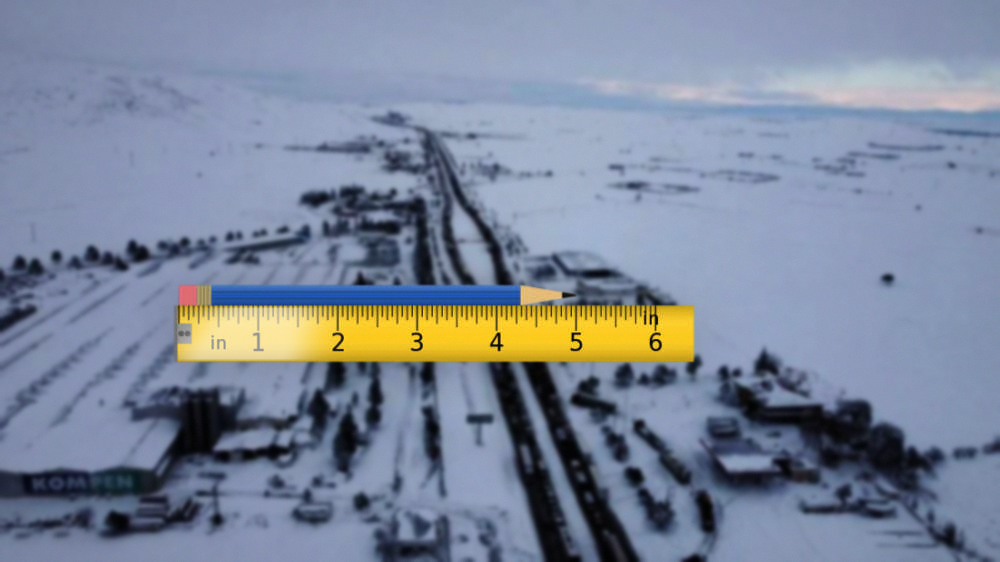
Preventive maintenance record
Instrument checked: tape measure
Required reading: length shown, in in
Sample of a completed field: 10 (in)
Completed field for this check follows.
5 (in)
